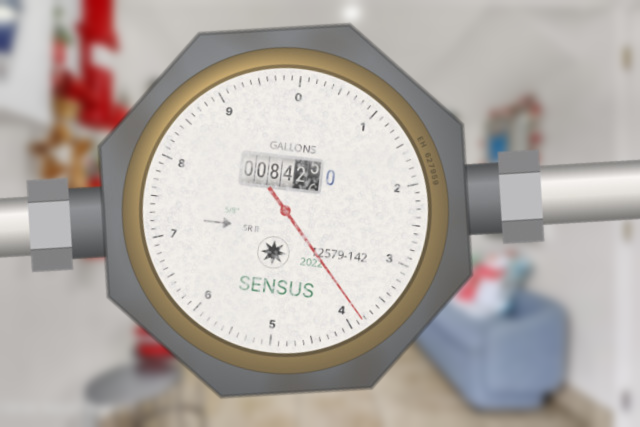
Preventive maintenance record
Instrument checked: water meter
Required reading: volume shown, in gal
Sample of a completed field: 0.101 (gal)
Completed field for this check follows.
84253.8 (gal)
